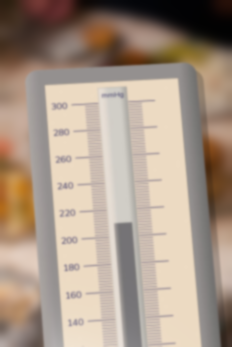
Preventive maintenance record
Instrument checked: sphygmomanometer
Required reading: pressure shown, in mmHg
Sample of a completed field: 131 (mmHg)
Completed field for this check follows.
210 (mmHg)
